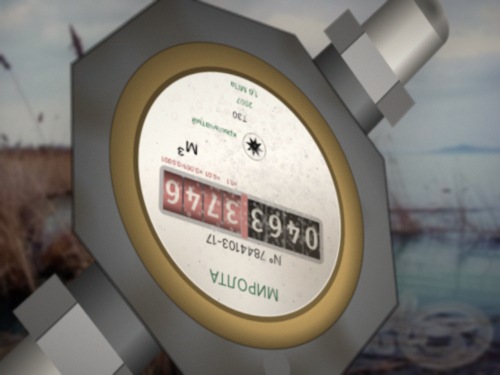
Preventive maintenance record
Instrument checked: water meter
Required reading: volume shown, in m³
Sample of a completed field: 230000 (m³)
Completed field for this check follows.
463.3746 (m³)
